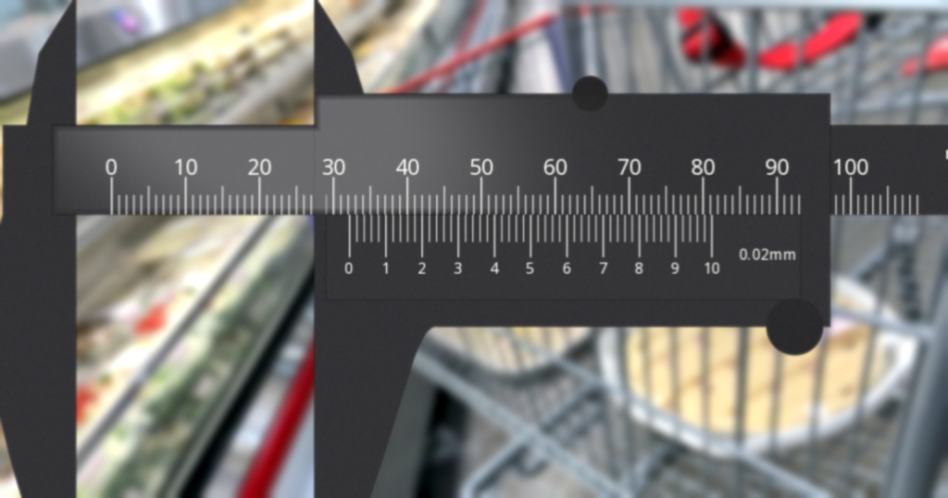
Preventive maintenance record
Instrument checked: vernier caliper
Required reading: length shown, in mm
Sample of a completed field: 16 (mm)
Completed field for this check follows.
32.2 (mm)
